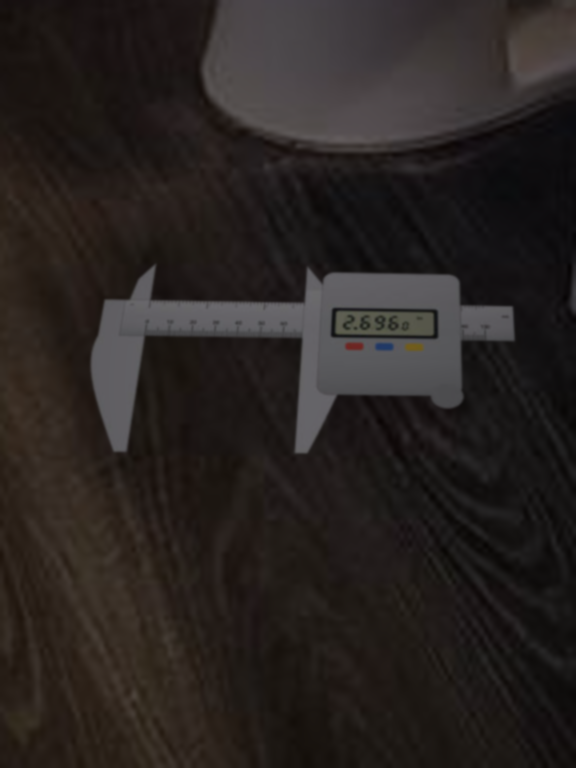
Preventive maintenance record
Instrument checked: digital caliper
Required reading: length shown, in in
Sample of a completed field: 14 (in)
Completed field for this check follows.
2.6960 (in)
